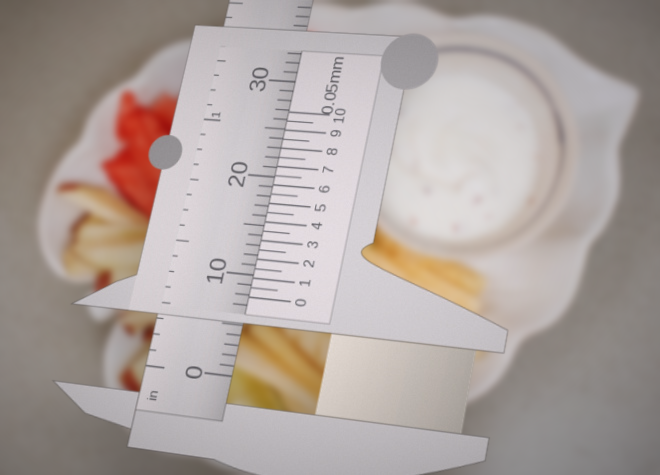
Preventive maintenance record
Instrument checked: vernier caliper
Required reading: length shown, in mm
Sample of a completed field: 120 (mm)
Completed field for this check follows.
7.8 (mm)
